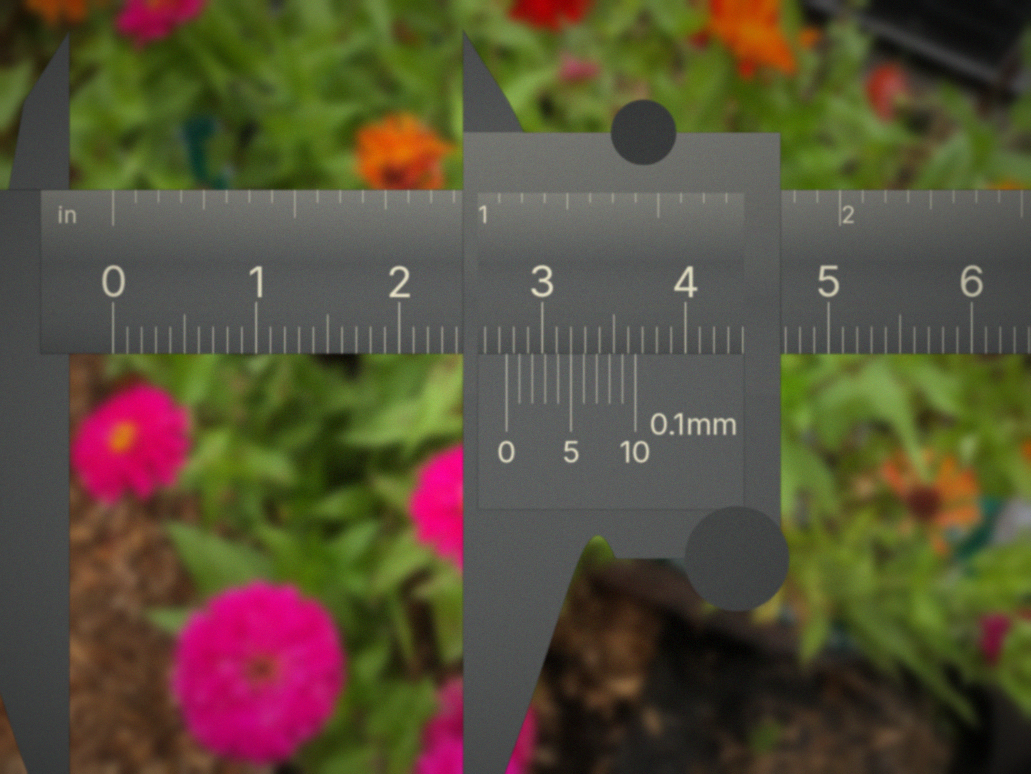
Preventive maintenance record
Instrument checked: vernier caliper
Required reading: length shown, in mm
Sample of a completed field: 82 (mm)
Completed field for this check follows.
27.5 (mm)
